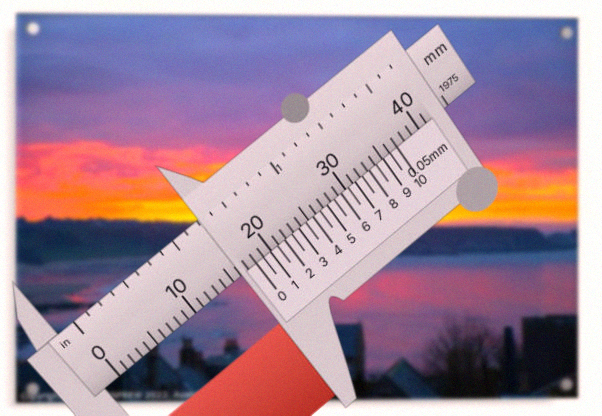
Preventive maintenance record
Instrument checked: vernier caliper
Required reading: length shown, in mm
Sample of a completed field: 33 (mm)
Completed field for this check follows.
18.0 (mm)
